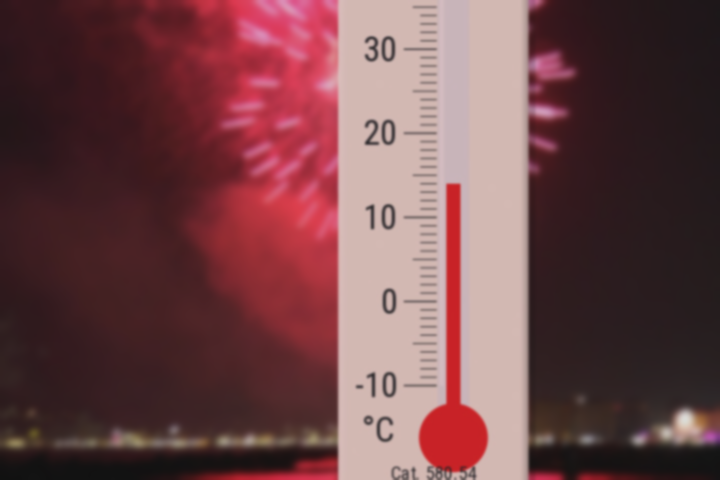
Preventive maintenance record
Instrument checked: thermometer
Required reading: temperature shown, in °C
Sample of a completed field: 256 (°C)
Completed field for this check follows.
14 (°C)
